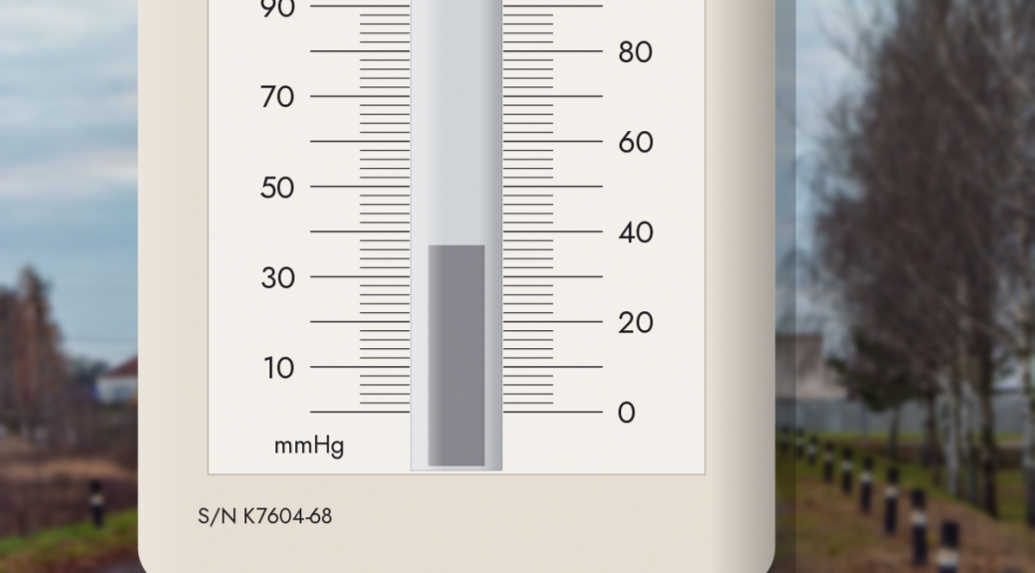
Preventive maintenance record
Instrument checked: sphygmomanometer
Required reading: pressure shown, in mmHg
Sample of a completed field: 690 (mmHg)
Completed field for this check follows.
37 (mmHg)
